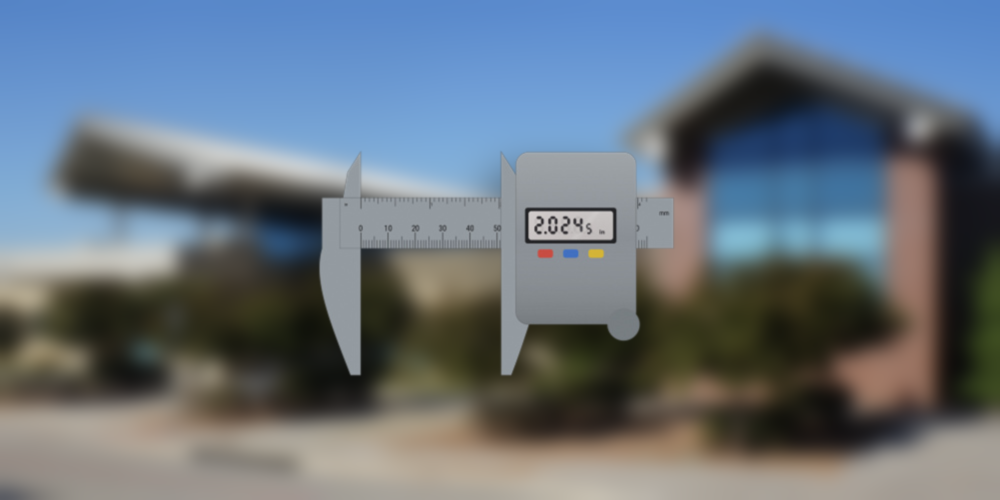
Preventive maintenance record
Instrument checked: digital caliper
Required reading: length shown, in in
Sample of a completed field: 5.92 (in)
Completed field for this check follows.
2.0245 (in)
